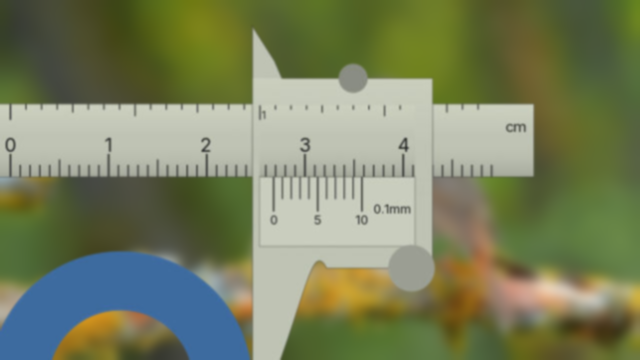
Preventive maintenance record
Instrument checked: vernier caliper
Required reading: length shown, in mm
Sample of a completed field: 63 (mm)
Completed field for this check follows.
26.8 (mm)
